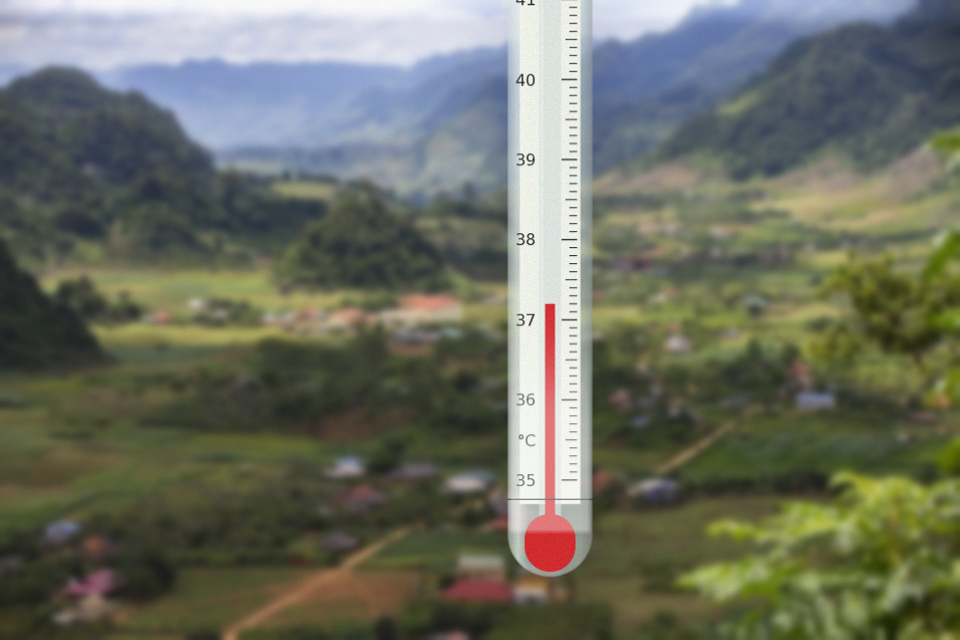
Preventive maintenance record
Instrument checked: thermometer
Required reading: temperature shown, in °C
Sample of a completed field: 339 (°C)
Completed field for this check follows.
37.2 (°C)
